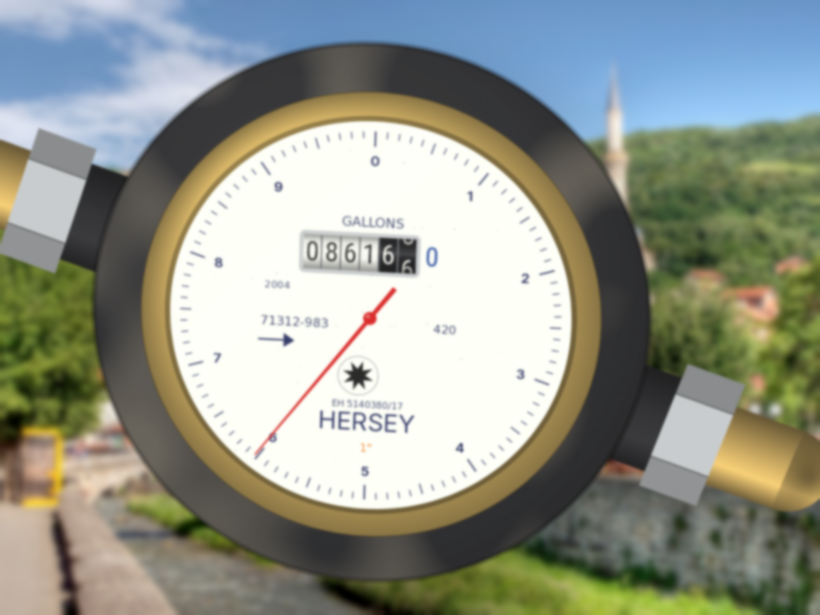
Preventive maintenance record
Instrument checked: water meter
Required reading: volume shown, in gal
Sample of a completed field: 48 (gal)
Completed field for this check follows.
861656.0 (gal)
